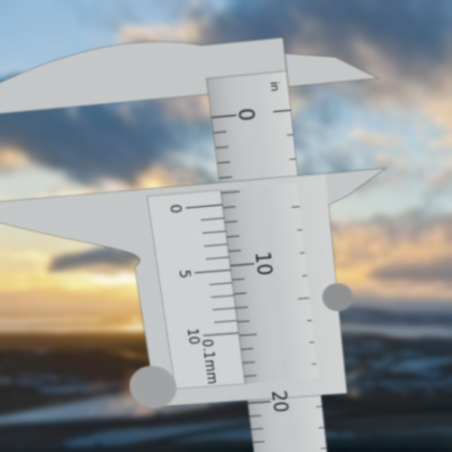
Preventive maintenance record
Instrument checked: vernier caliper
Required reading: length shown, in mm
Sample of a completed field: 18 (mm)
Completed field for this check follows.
5.8 (mm)
